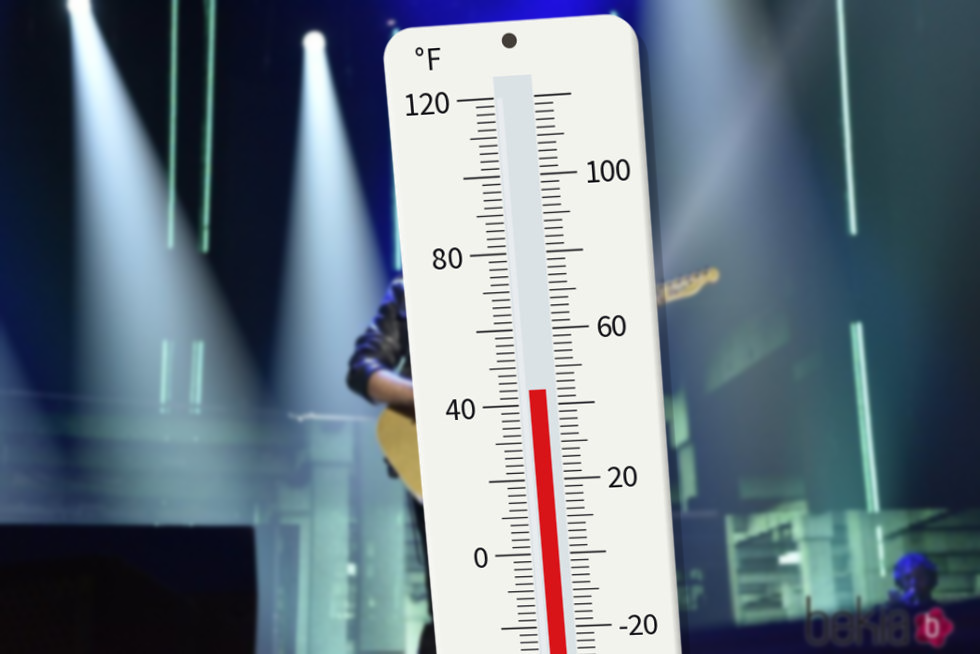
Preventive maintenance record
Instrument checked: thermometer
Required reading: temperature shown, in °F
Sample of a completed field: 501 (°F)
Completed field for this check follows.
44 (°F)
